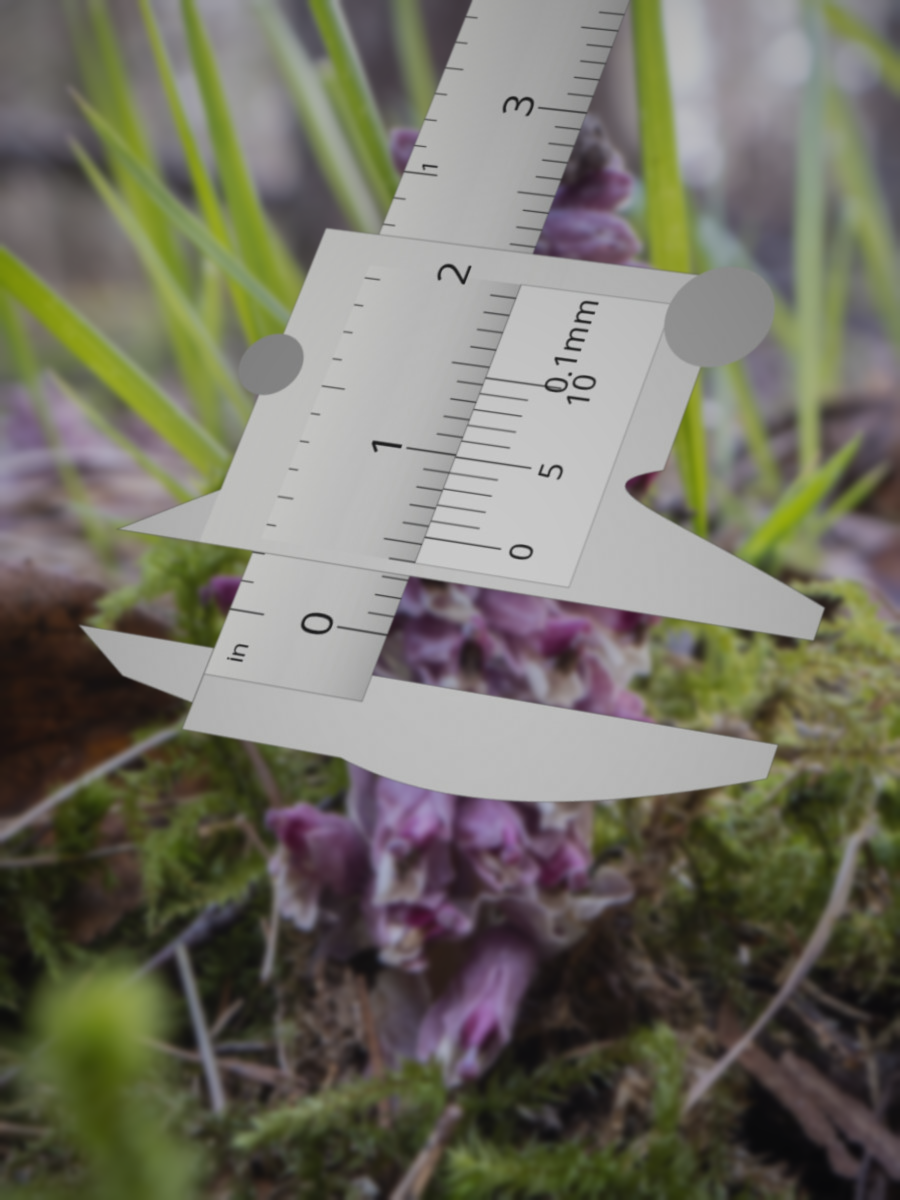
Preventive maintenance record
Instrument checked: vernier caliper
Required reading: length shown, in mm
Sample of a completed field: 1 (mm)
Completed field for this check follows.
5.4 (mm)
